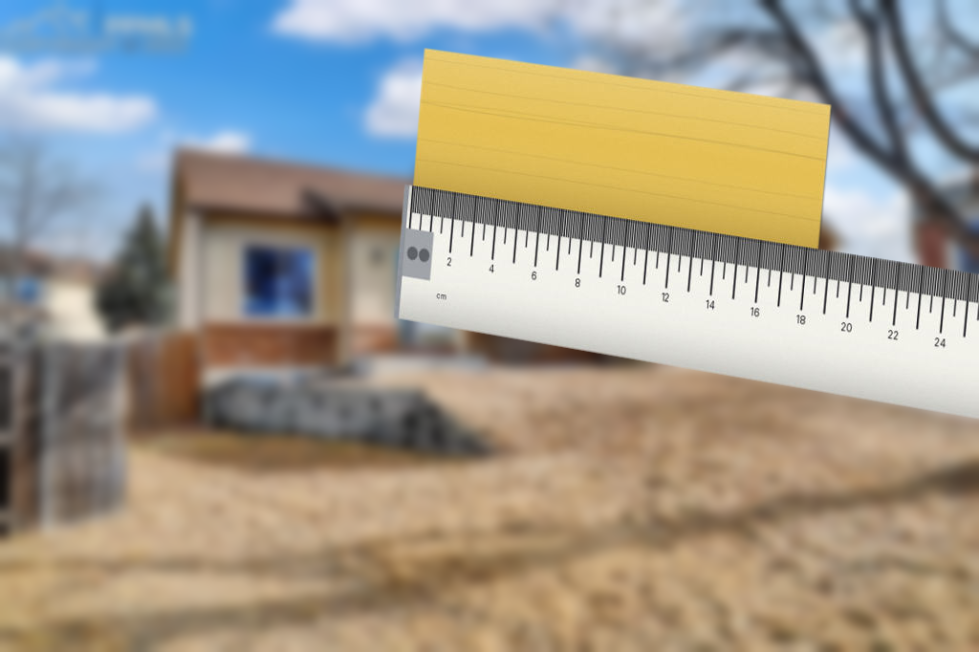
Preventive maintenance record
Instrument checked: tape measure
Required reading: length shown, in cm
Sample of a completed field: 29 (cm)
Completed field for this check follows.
18.5 (cm)
